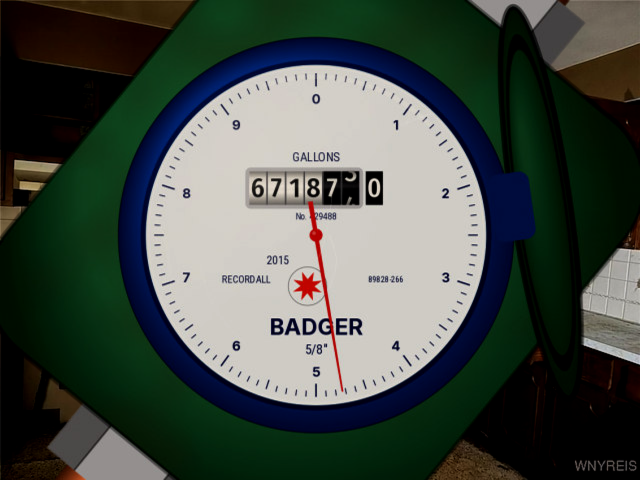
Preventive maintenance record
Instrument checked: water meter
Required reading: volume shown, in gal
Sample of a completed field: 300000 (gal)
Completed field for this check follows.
6718734.7 (gal)
